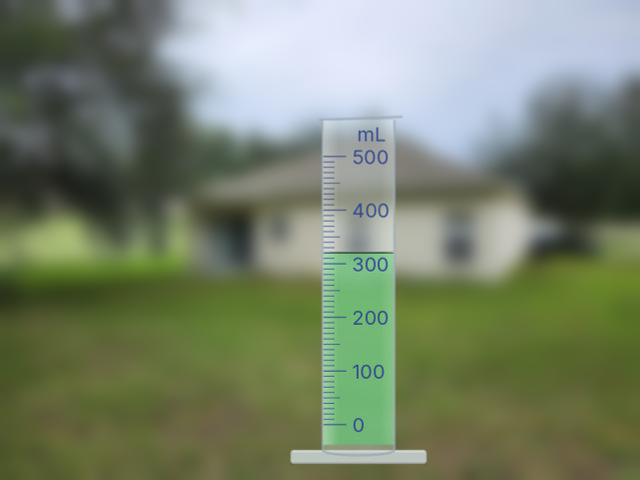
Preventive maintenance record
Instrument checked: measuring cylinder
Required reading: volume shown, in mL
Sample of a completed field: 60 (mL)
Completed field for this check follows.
320 (mL)
